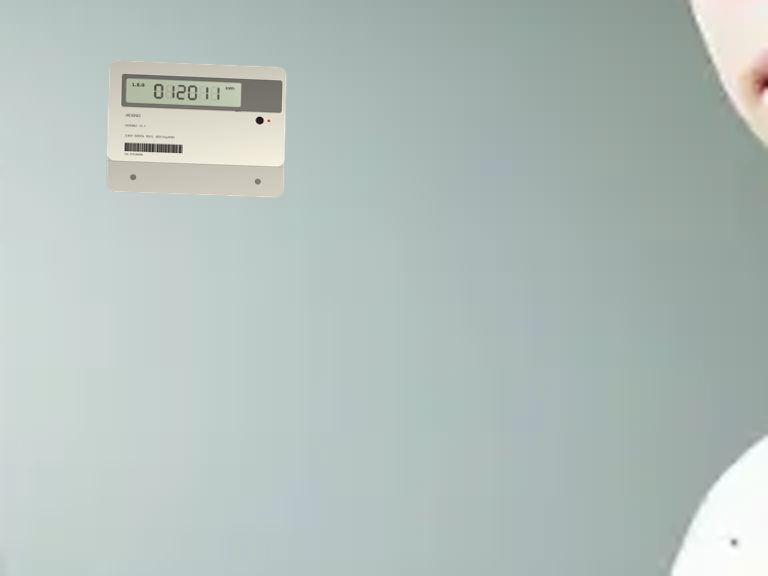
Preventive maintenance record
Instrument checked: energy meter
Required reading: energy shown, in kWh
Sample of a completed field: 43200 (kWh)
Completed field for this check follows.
12011 (kWh)
